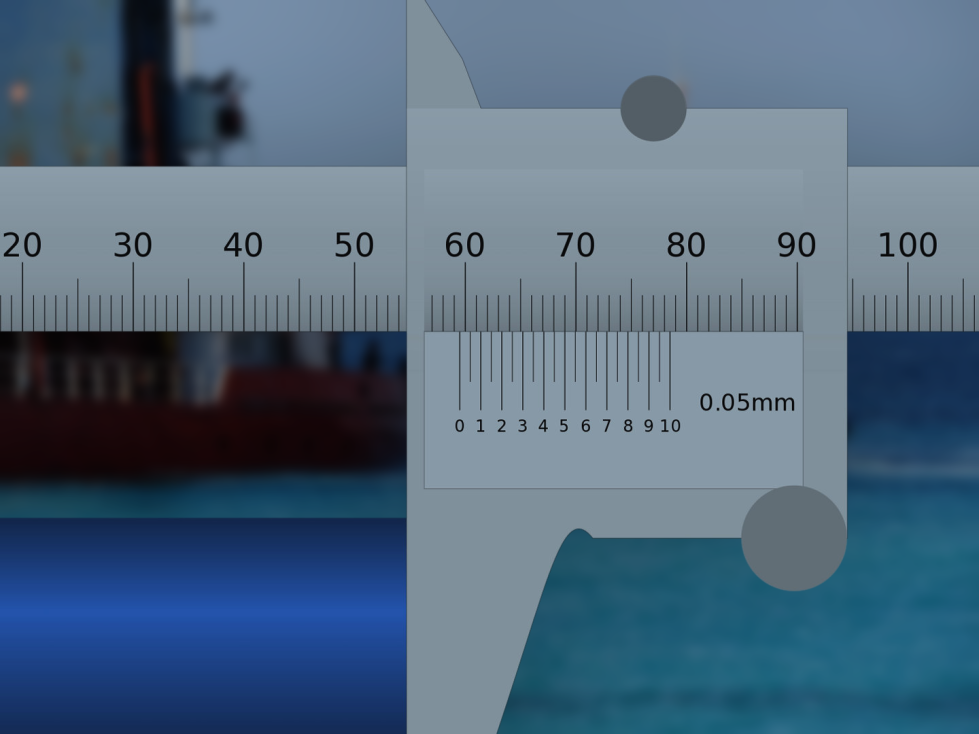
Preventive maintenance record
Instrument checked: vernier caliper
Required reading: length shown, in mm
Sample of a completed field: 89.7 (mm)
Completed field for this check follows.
59.5 (mm)
